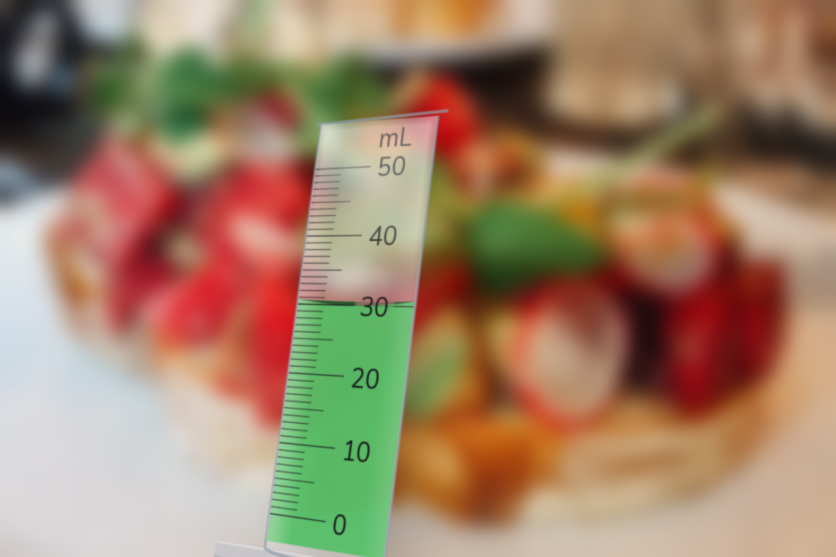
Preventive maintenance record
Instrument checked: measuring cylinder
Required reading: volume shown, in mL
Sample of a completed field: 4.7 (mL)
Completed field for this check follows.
30 (mL)
